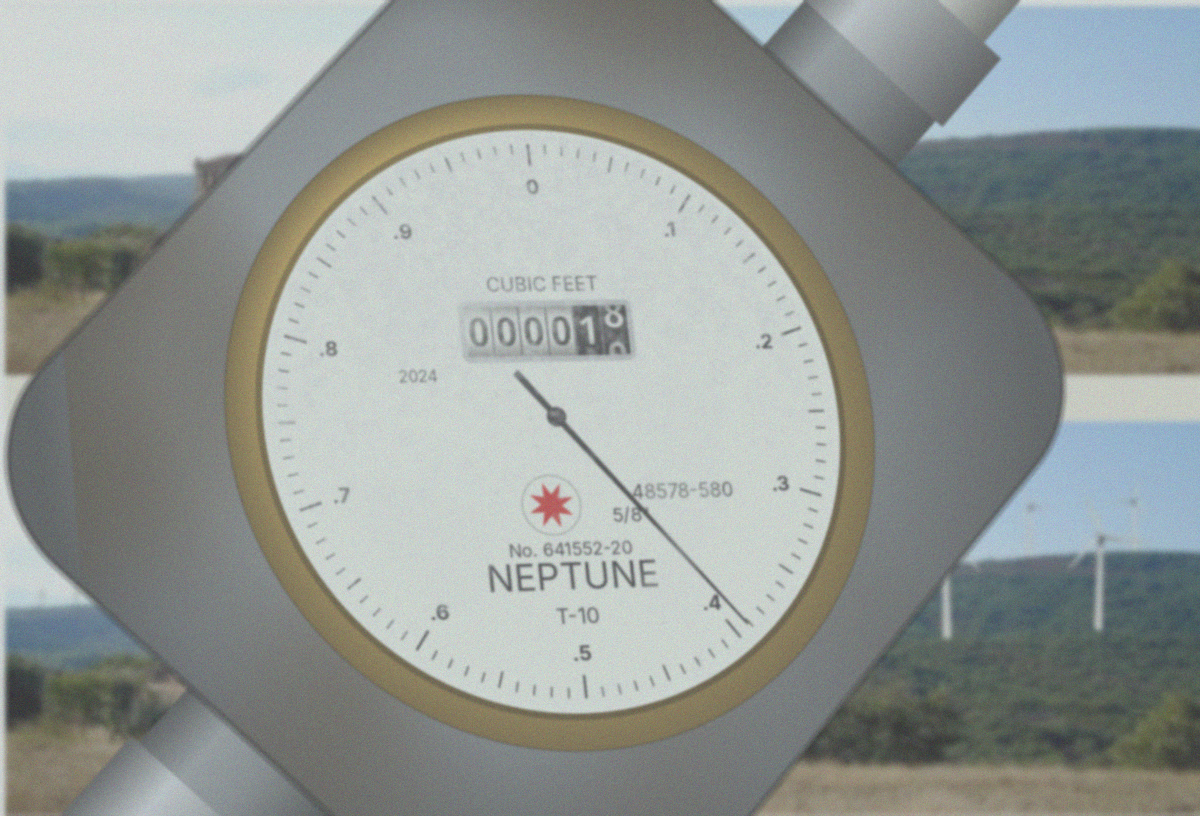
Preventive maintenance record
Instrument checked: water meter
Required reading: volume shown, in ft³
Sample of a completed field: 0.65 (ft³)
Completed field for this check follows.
18.39 (ft³)
